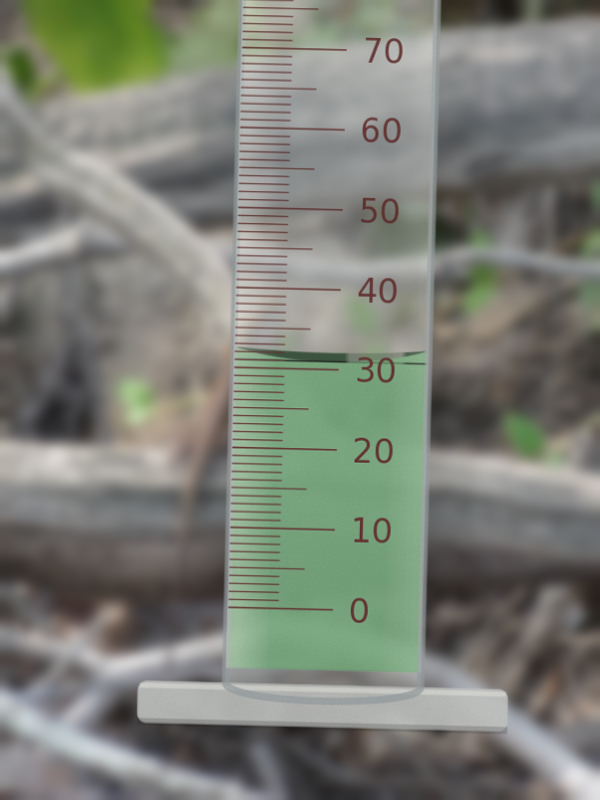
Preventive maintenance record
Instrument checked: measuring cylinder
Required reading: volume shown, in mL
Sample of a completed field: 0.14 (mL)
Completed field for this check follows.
31 (mL)
